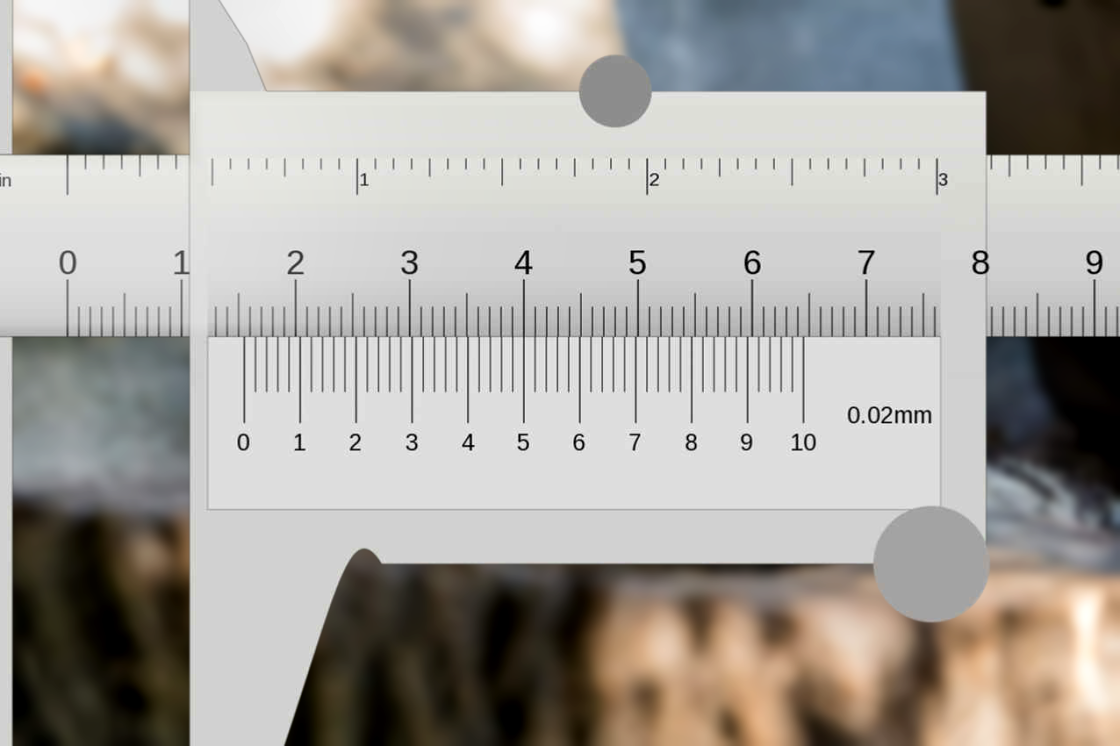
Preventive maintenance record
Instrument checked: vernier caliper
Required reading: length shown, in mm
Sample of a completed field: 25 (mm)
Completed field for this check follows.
15.5 (mm)
